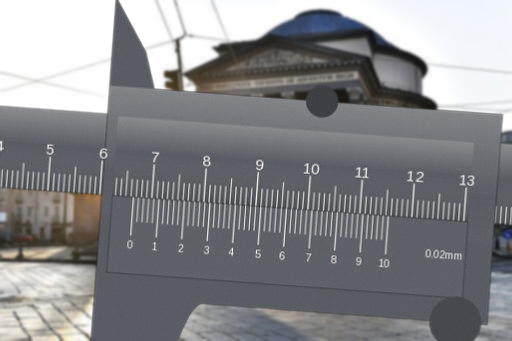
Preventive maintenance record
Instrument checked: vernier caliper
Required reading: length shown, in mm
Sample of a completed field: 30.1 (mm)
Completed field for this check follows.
66.5 (mm)
